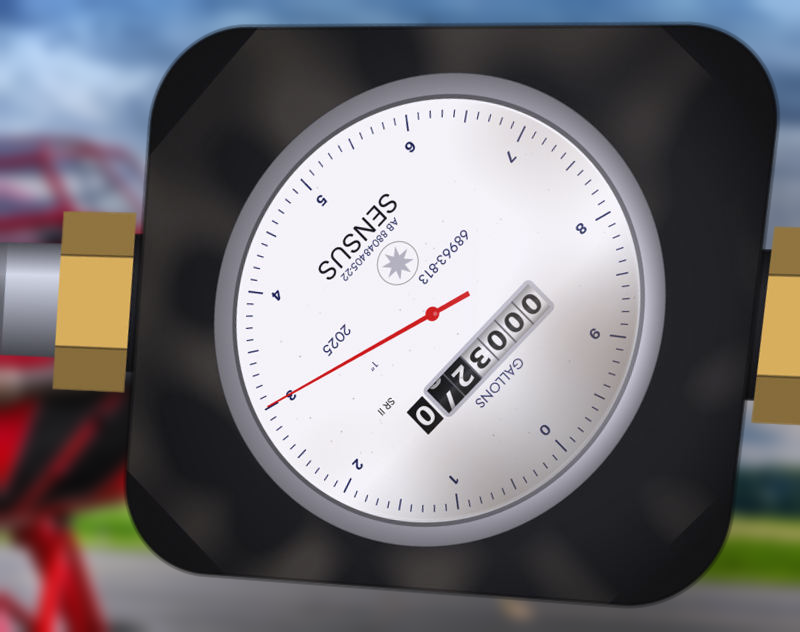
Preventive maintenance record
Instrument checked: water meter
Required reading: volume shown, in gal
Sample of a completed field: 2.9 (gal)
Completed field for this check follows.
3273.0 (gal)
